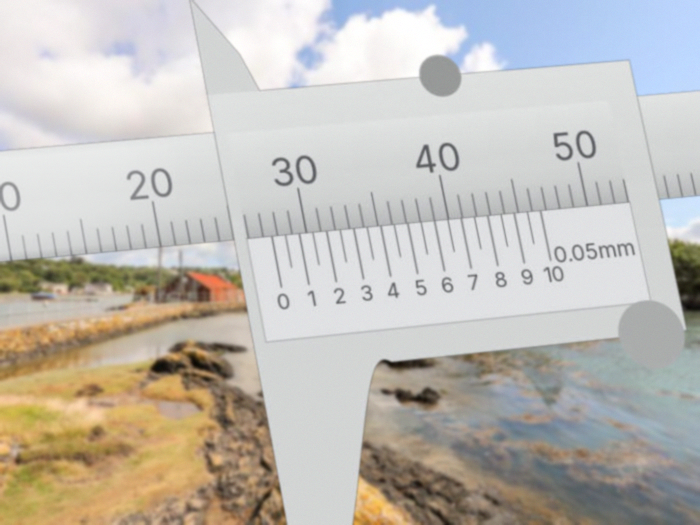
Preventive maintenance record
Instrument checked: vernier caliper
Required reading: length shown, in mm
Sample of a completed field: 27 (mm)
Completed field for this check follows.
27.6 (mm)
